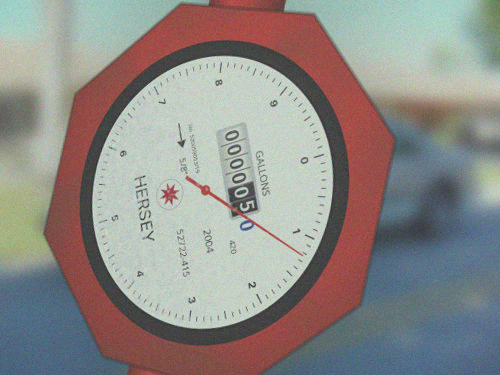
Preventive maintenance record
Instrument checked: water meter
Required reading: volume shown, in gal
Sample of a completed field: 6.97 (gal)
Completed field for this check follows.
51.2 (gal)
